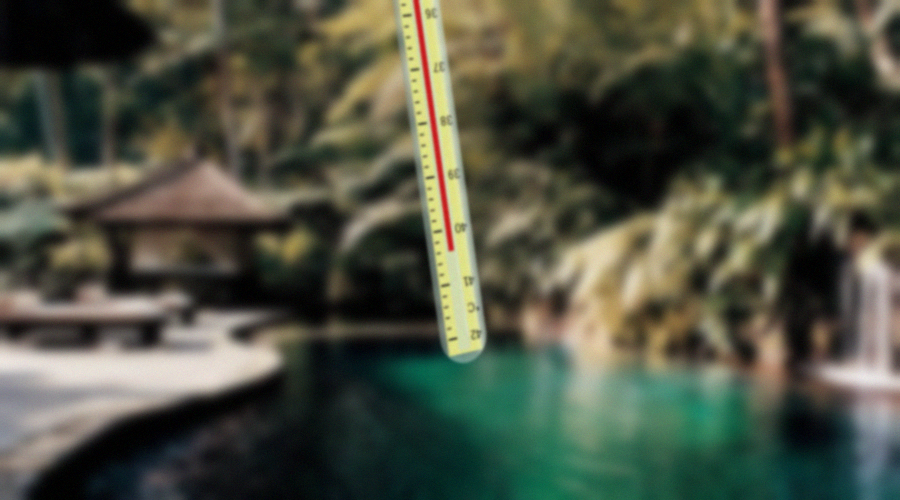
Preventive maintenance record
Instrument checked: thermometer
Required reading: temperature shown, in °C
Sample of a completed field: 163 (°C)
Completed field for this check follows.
40.4 (°C)
